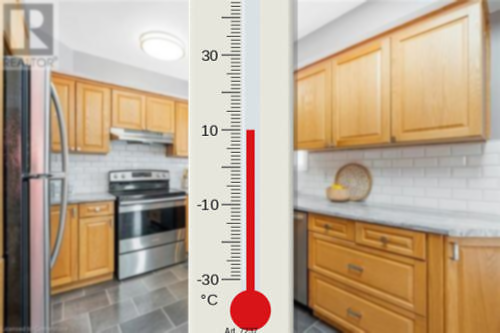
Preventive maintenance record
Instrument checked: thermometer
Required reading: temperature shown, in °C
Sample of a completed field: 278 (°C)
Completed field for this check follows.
10 (°C)
